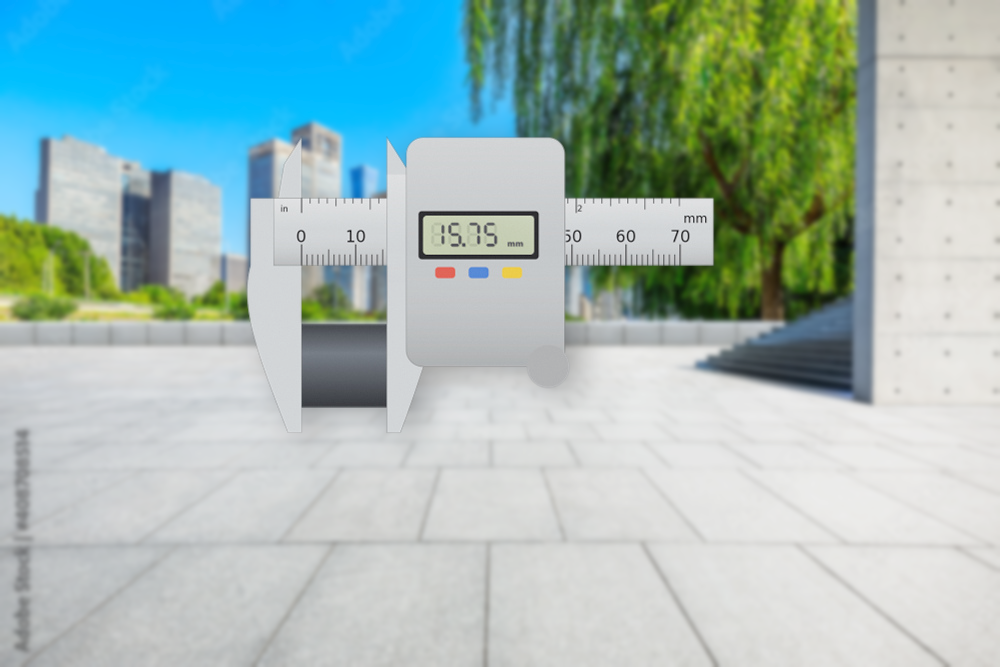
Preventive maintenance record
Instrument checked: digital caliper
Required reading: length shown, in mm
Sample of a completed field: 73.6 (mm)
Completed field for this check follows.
15.75 (mm)
